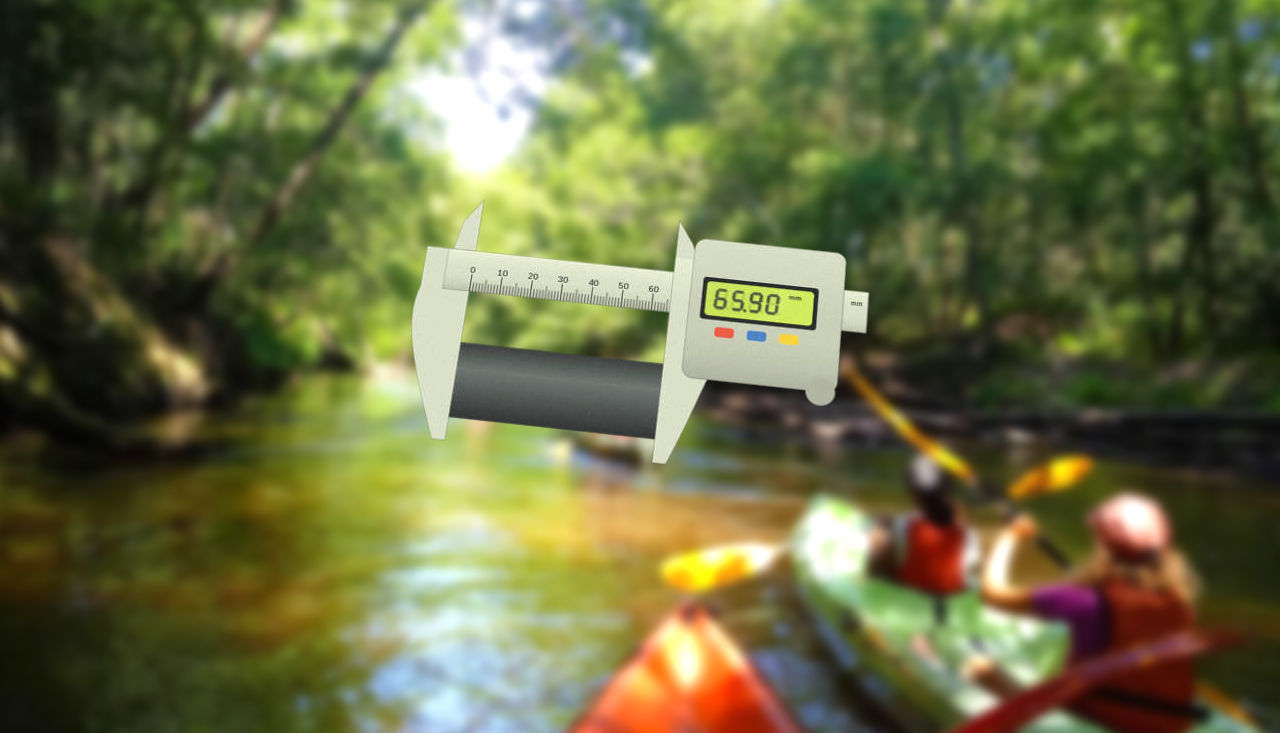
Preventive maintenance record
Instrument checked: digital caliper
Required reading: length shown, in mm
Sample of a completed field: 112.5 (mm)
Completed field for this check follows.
65.90 (mm)
